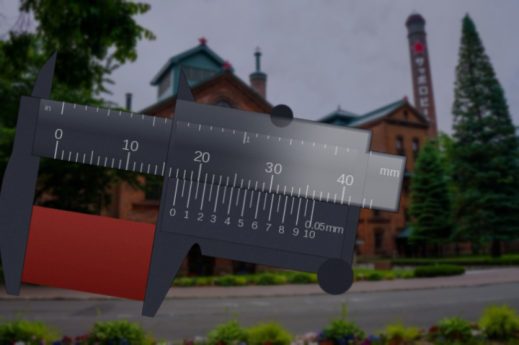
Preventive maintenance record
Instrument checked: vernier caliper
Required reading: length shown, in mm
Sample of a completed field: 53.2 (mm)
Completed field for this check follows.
17.2 (mm)
